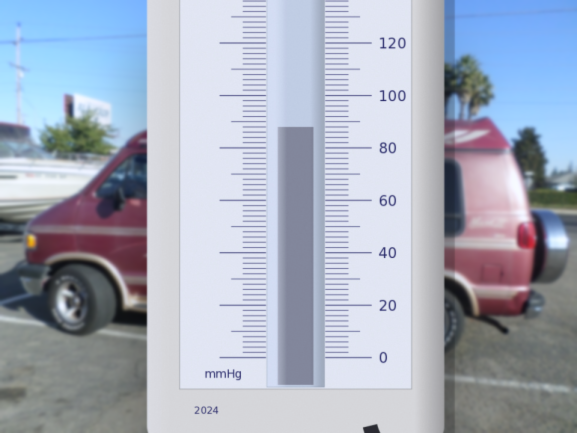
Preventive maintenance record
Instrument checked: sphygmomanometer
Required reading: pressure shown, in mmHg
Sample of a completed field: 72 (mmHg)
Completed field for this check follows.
88 (mmHg)
